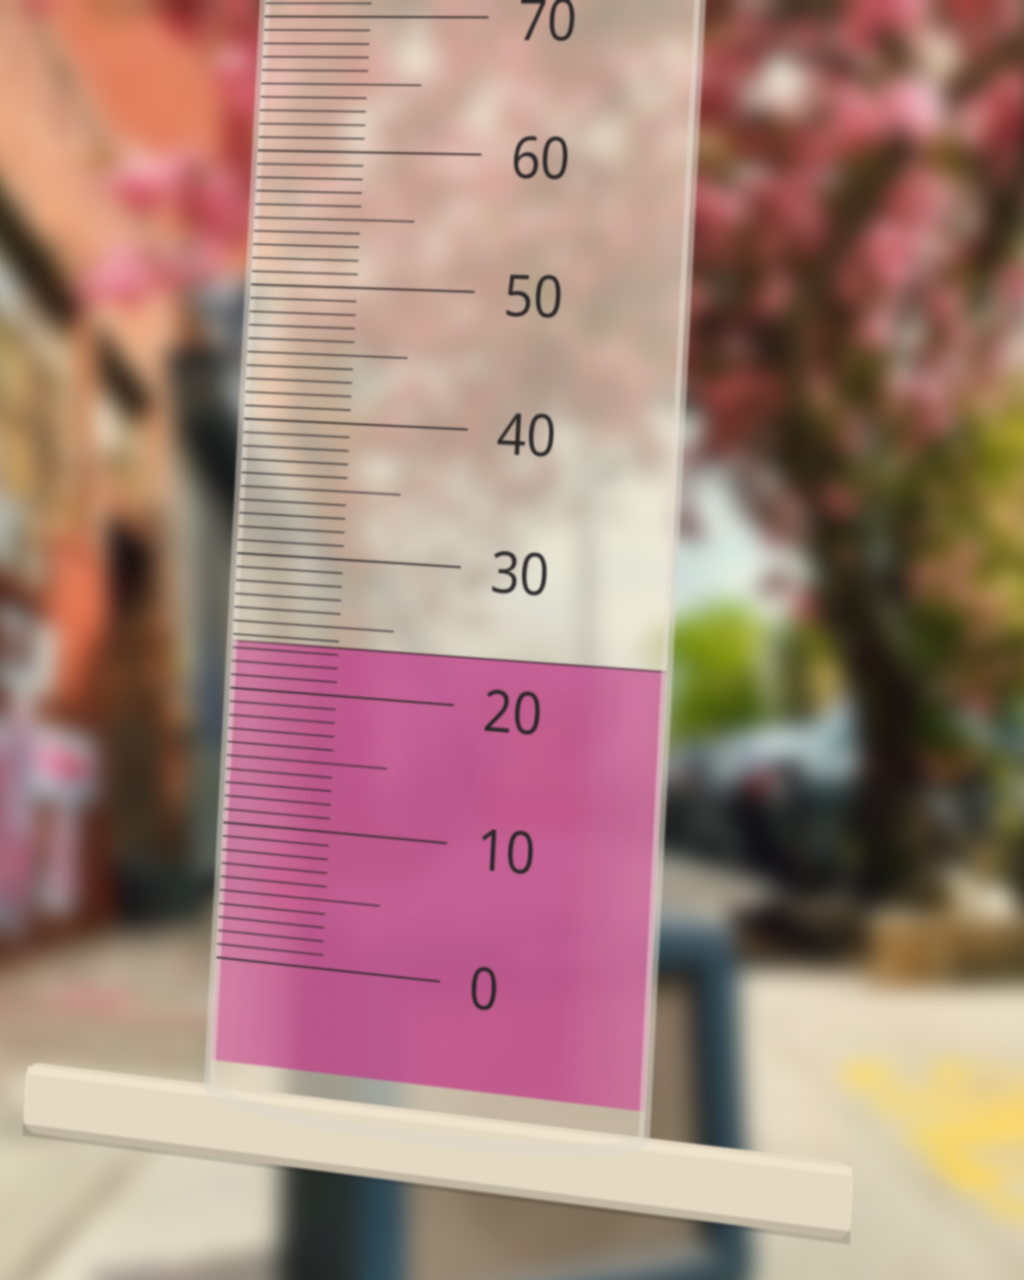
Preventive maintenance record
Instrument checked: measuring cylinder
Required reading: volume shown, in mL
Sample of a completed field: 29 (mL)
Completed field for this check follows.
23.5 (mL)
